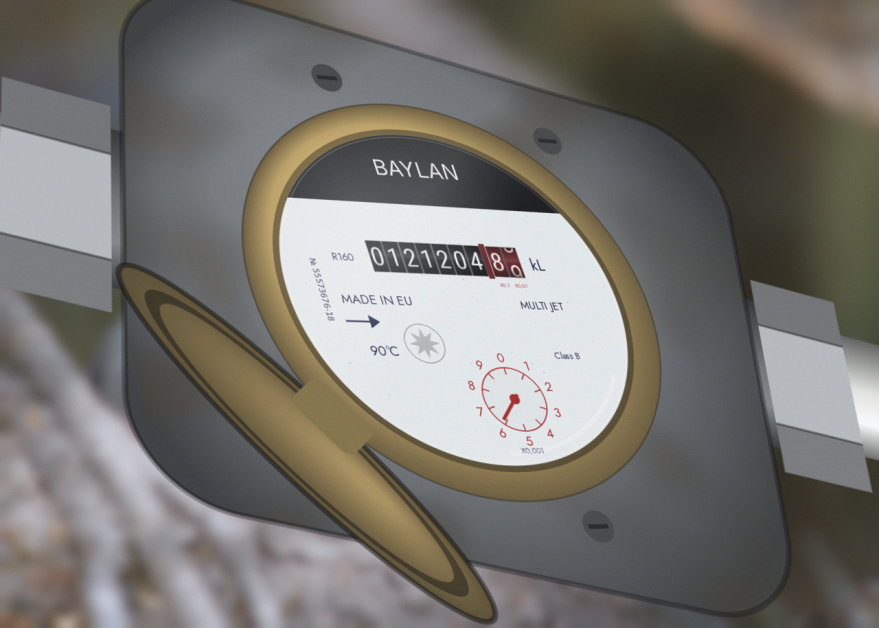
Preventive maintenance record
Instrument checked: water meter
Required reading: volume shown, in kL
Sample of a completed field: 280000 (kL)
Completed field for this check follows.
121204.886 (kL)
